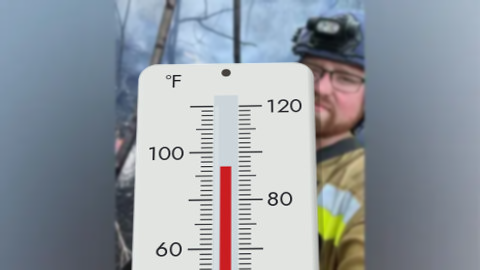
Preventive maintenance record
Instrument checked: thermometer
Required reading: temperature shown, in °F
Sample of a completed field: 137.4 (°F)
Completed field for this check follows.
94 (°F)
